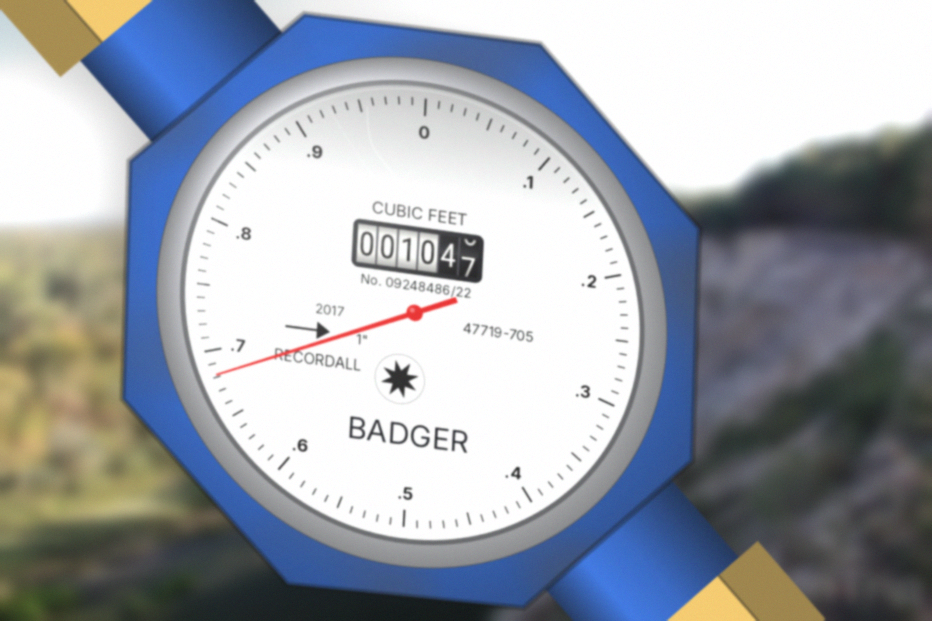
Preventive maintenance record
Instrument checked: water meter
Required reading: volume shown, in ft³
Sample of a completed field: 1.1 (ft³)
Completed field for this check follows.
1046.68 (ft³)
